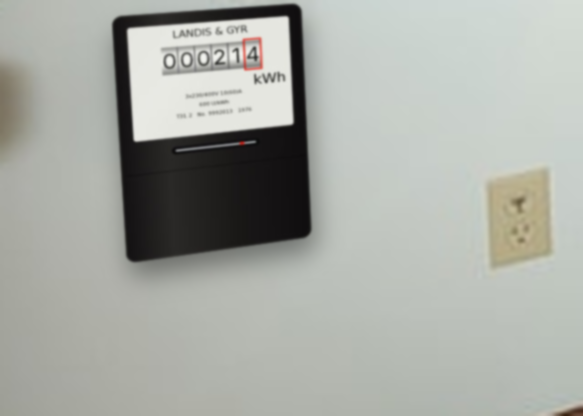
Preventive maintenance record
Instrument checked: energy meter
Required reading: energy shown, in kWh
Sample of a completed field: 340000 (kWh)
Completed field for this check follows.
21.4 (kWh)
